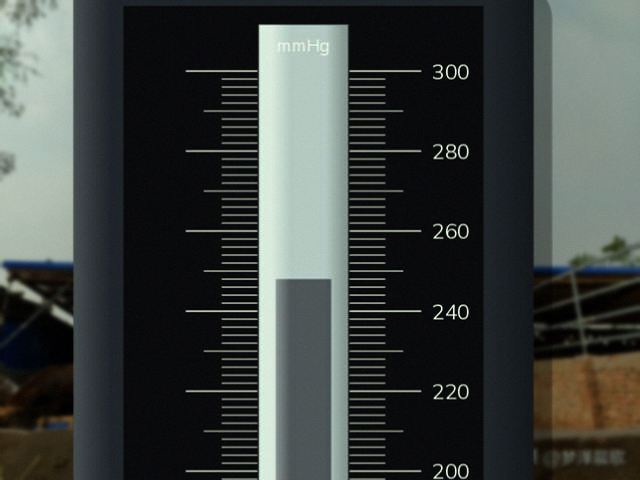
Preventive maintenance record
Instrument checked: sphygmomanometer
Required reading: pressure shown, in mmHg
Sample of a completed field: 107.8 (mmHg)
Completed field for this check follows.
248 (mmHg)
